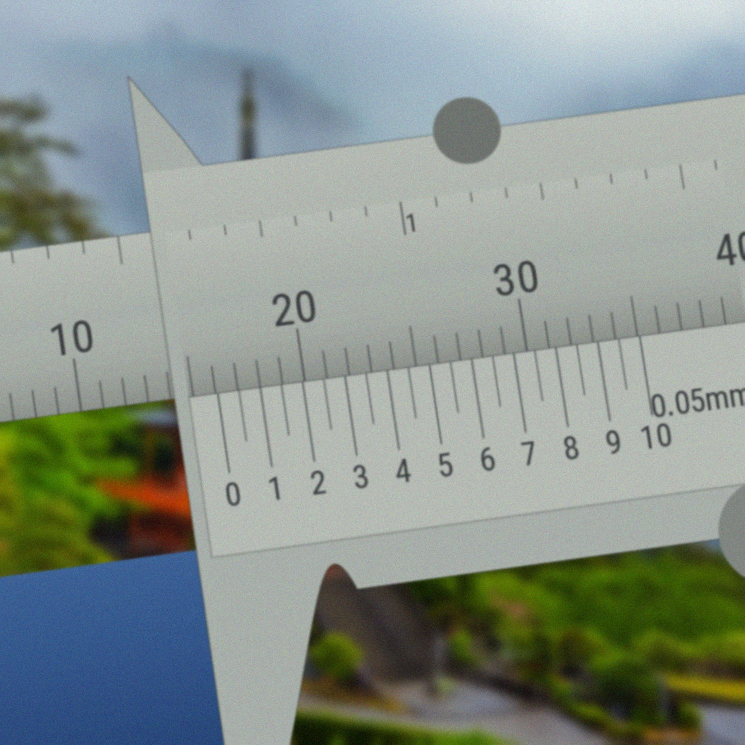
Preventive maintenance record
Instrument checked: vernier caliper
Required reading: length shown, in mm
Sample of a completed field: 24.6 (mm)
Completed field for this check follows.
16.1 (mm)
